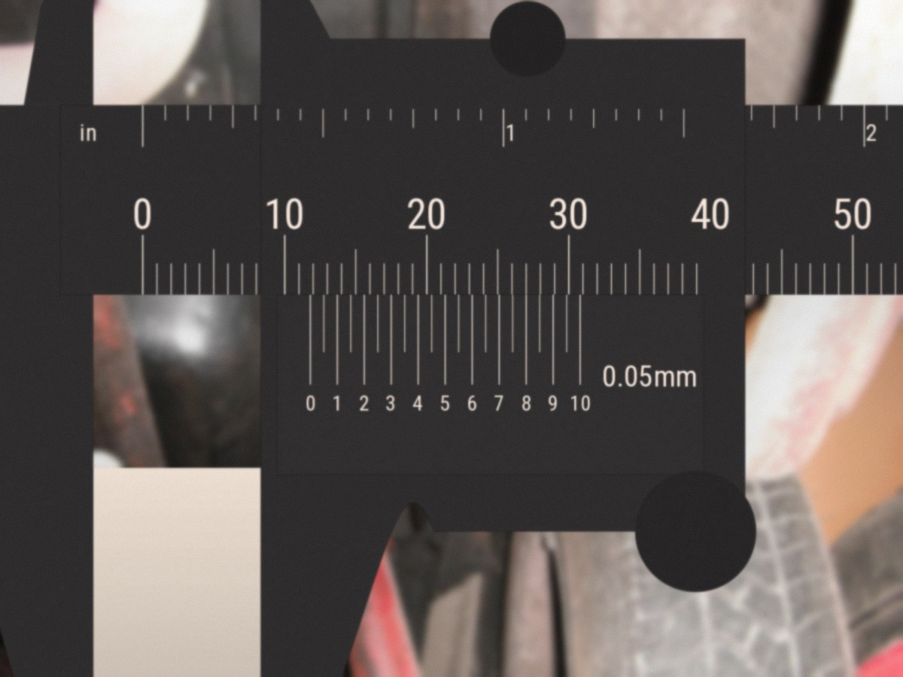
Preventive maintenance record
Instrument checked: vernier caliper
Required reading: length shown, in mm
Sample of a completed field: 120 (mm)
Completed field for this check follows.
11.8 (mm)
